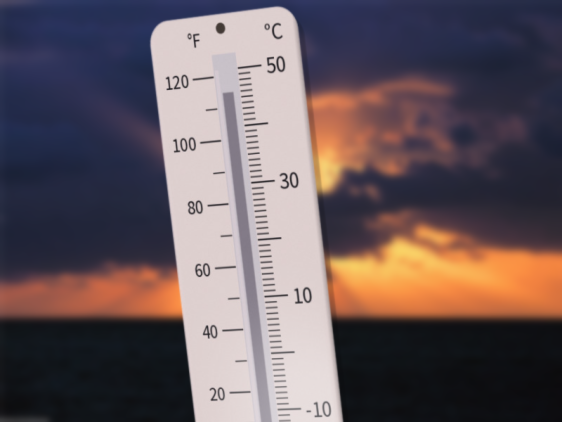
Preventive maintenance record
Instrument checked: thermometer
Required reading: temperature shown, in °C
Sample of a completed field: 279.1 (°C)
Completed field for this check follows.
46 (°C)
